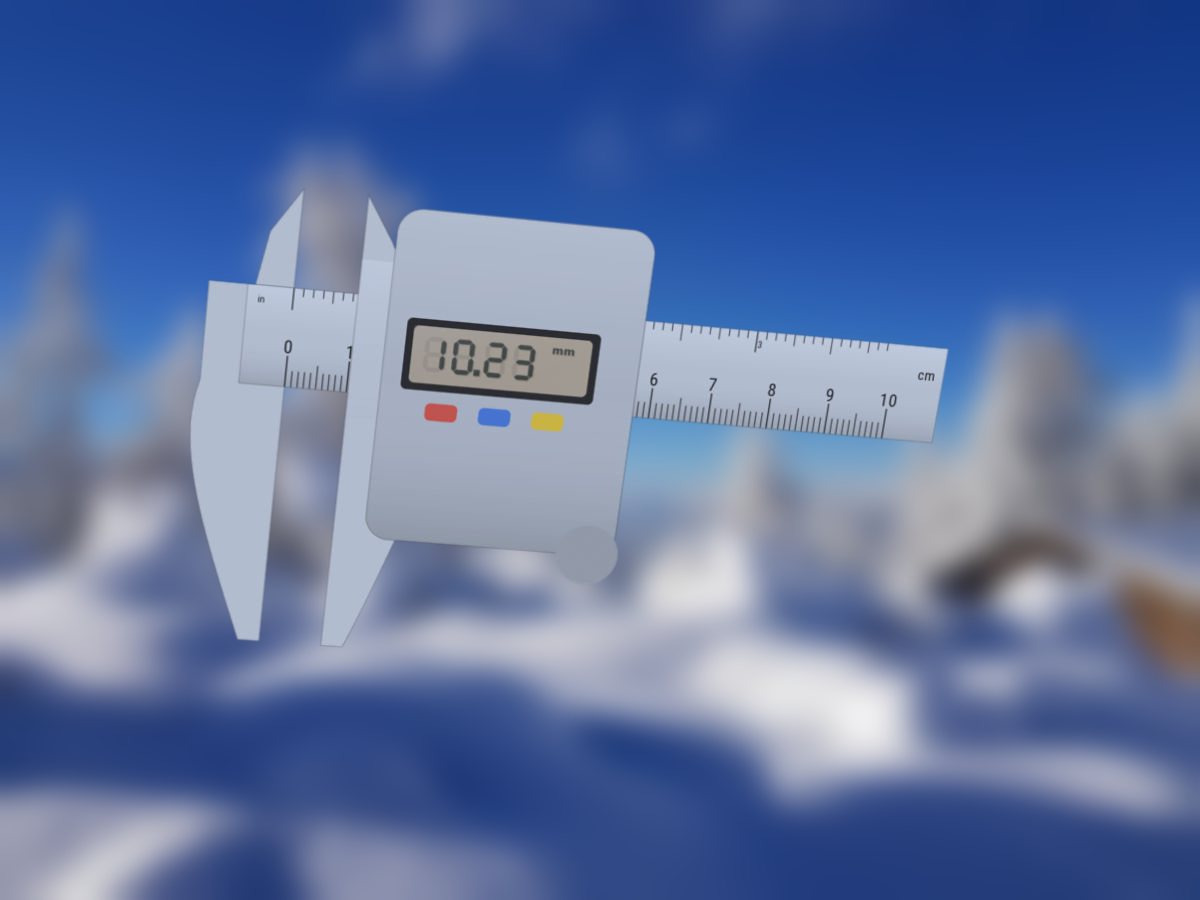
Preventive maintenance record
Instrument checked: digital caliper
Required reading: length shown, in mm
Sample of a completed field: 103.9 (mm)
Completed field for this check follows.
10.23 (mm)
